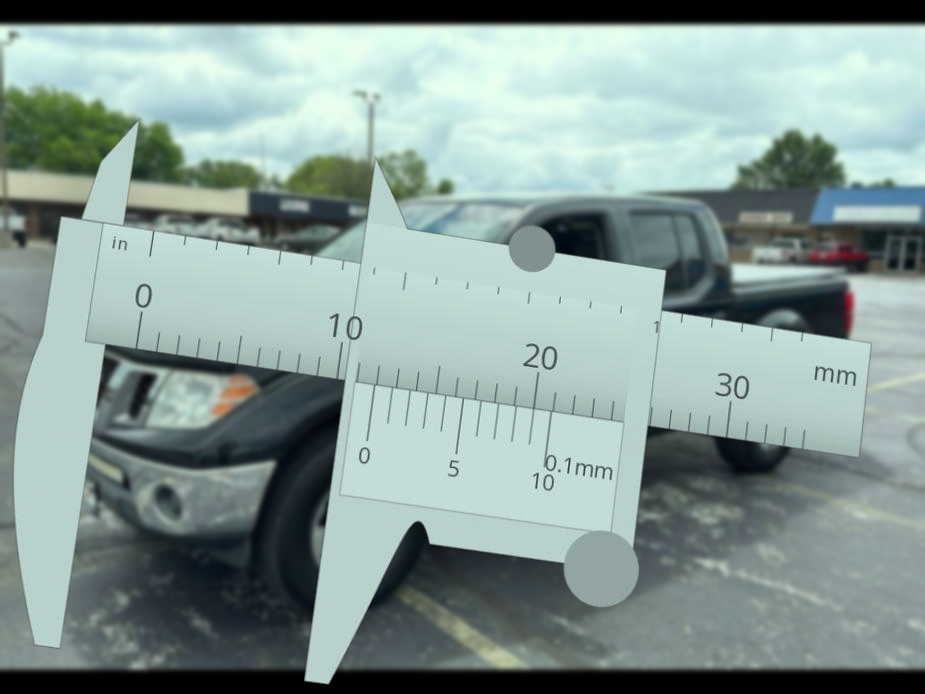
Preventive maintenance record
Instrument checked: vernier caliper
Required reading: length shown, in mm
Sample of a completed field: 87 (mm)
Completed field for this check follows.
11.9 (mm)
